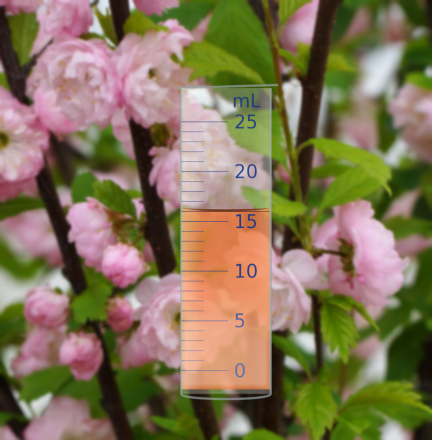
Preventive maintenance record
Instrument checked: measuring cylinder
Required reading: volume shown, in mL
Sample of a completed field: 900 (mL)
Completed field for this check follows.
16 (mL)
